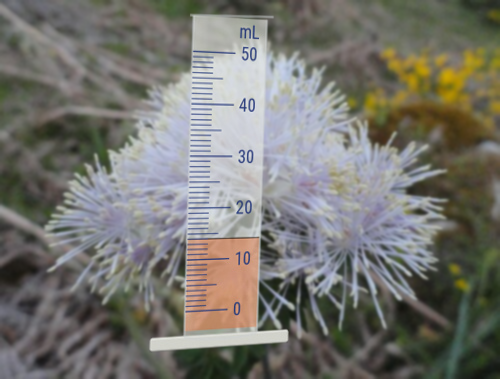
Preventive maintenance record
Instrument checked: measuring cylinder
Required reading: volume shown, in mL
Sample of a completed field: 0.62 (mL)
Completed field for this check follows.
14 (mL)
